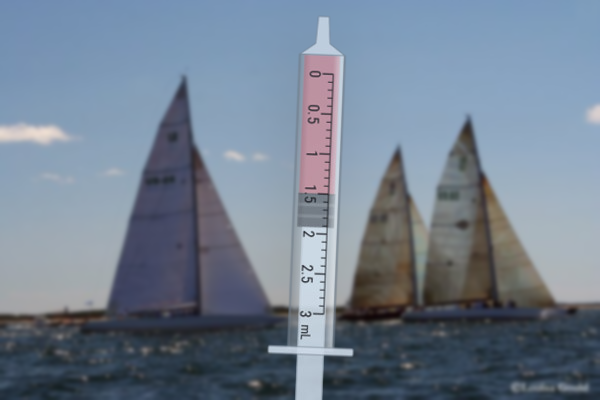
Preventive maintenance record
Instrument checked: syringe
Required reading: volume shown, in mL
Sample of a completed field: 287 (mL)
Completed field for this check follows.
1.5 (mL)
